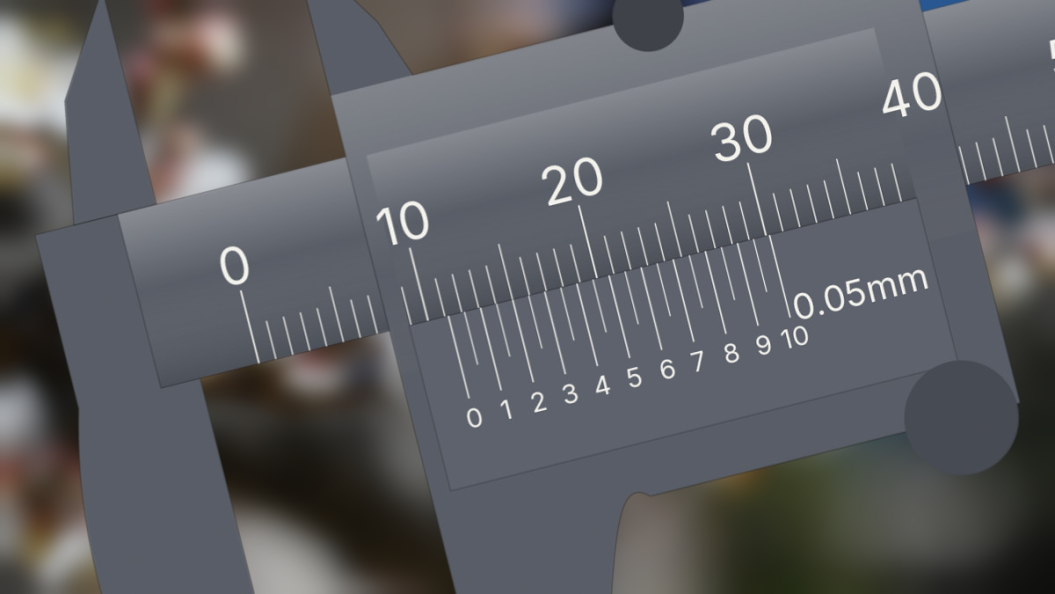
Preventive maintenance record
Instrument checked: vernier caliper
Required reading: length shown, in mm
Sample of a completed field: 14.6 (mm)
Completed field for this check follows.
11.2 (mm)
